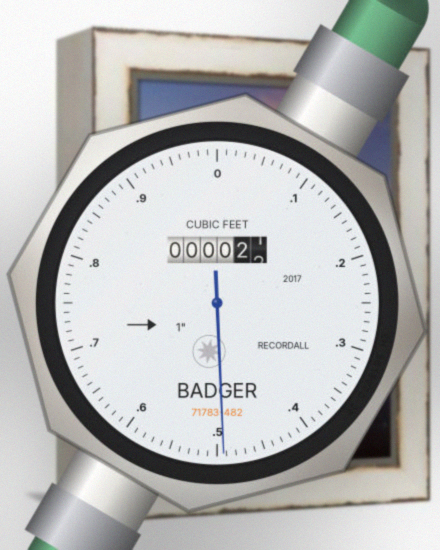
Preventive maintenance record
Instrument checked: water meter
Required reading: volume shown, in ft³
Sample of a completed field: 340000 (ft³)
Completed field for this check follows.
21.49 (ft³)
